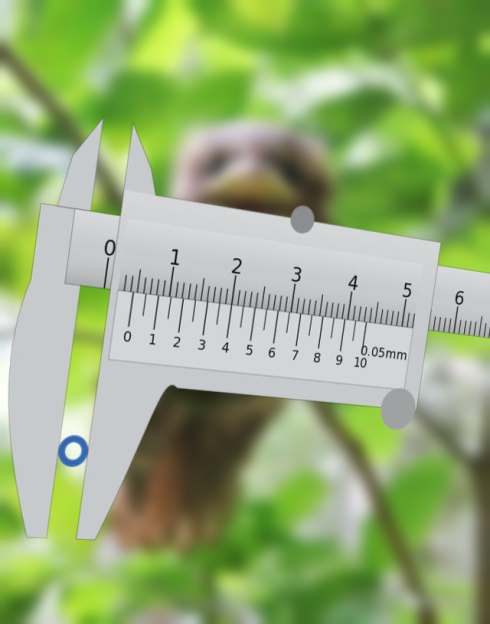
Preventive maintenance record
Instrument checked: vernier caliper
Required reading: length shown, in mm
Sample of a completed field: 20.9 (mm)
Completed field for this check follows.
4.4 (mm)
